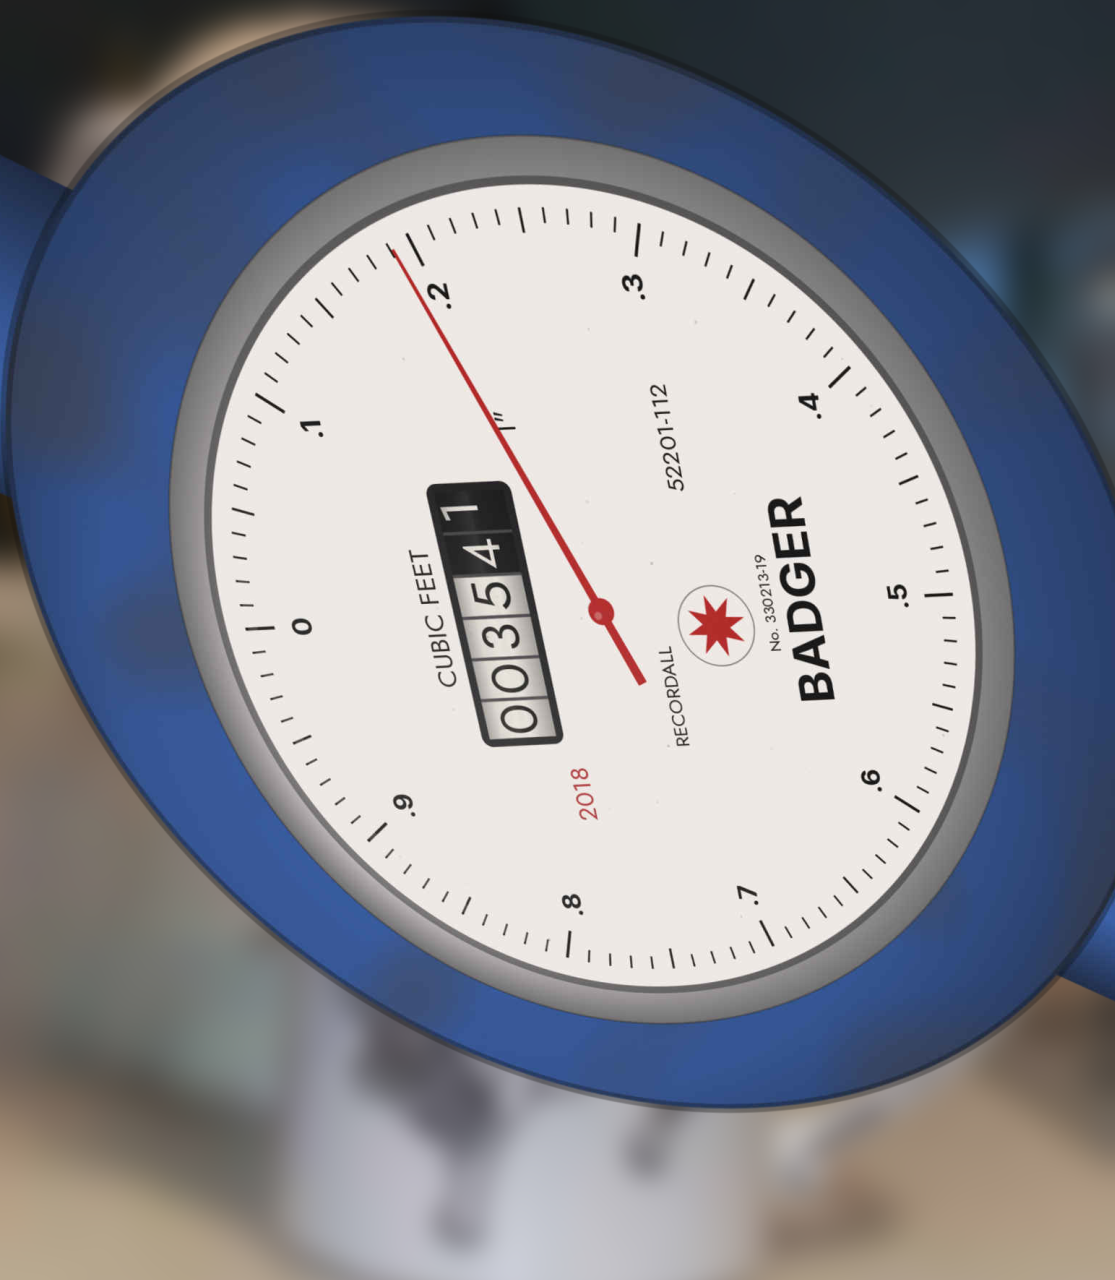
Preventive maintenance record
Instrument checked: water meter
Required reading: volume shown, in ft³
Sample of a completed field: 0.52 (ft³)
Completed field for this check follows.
3541.19 (ft³)
